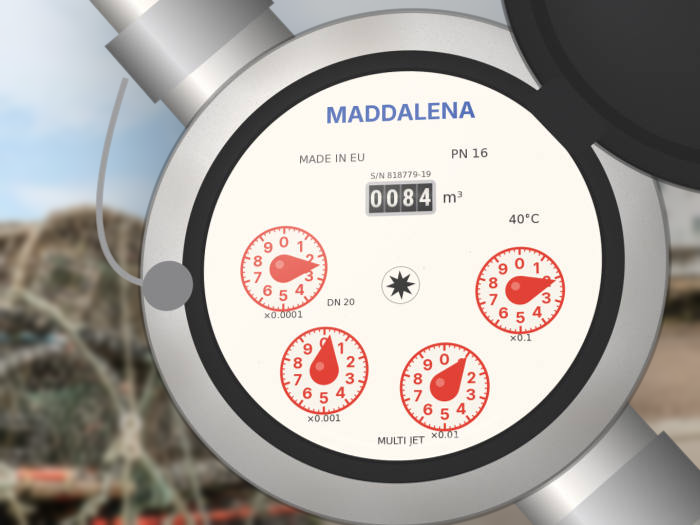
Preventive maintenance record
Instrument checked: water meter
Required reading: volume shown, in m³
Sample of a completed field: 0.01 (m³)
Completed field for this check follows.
84.2102 (m³)
